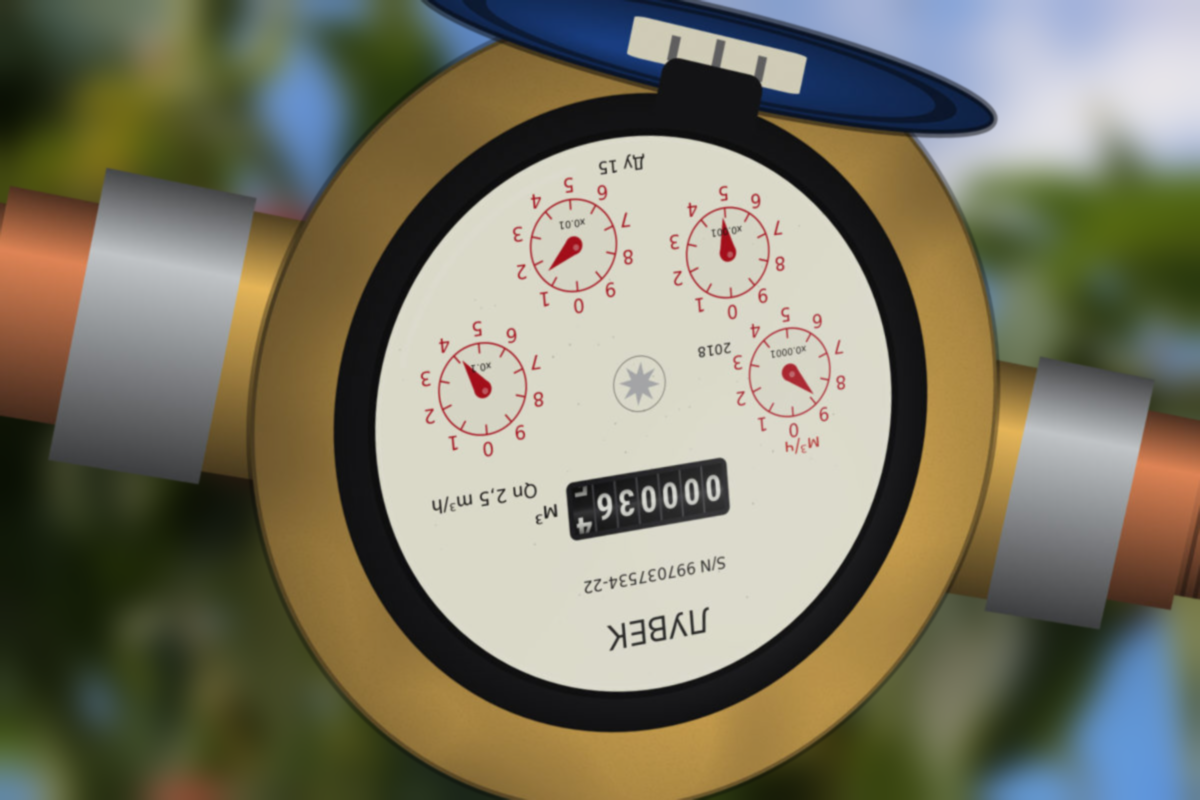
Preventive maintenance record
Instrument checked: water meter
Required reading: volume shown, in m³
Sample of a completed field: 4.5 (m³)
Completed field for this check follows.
364.4148 (m³)
